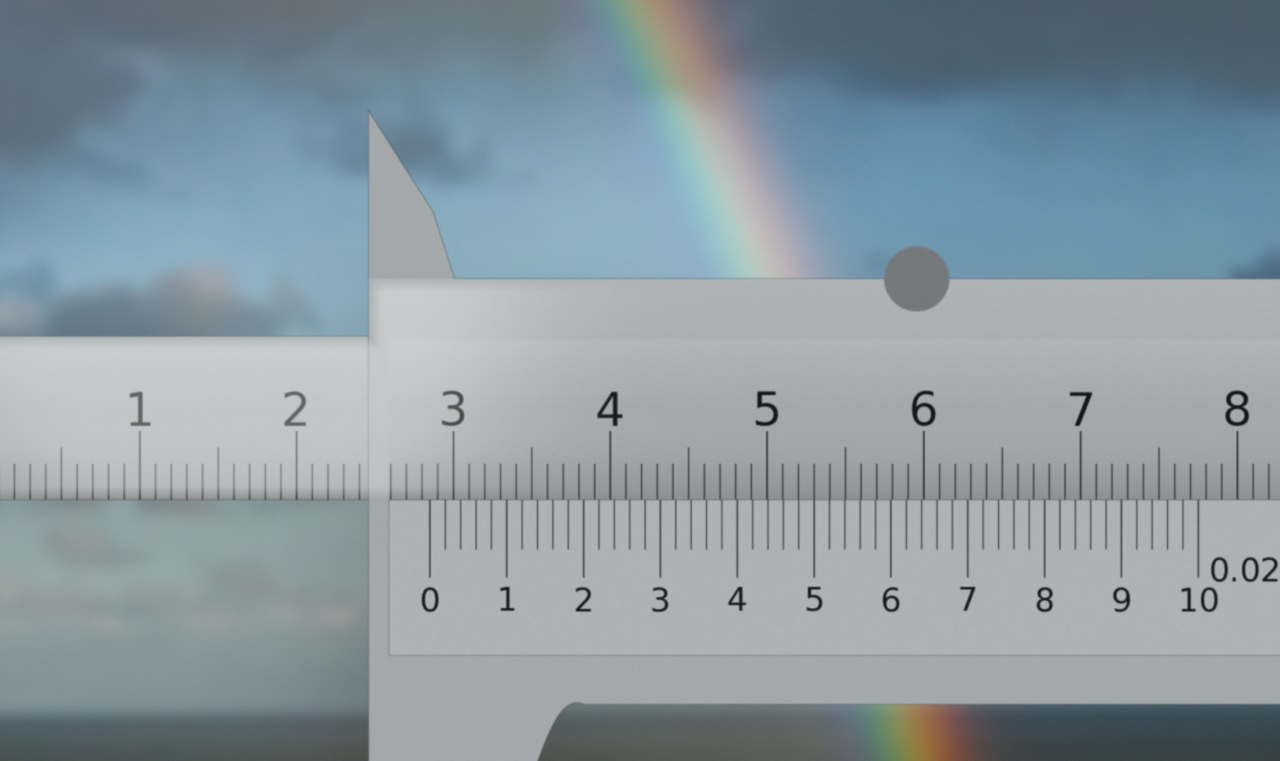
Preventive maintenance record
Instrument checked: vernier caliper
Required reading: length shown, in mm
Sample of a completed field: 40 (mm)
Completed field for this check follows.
28.5 (mm)
